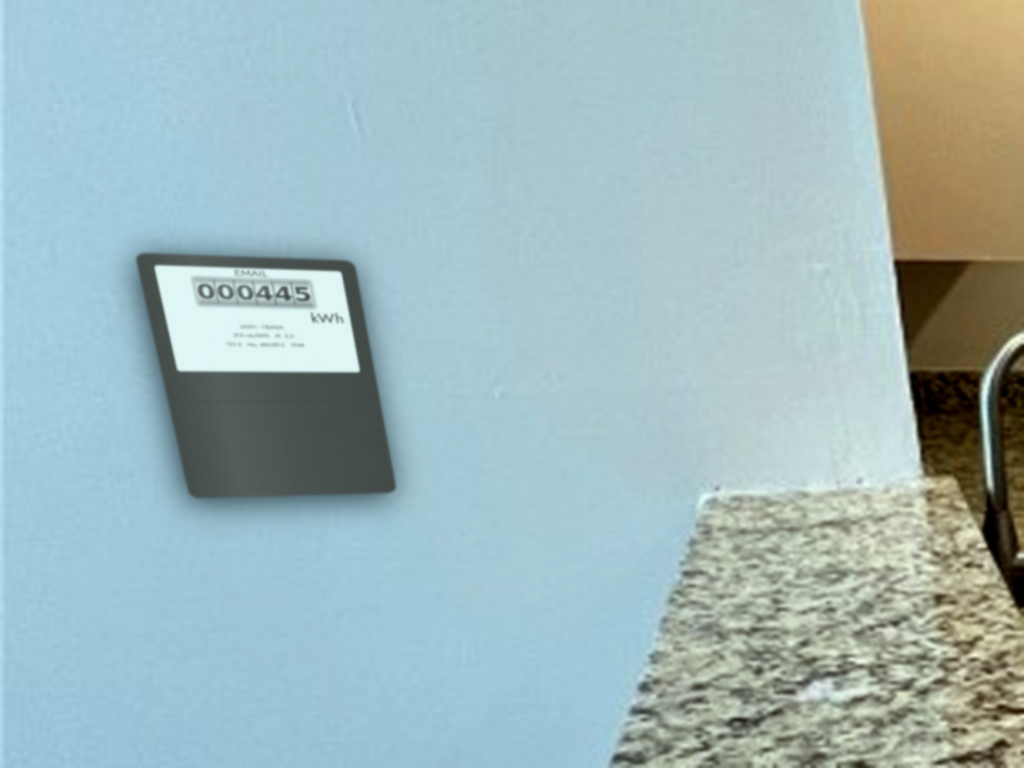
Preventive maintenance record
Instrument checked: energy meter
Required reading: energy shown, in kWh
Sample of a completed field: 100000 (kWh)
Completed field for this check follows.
445 (kWh)
